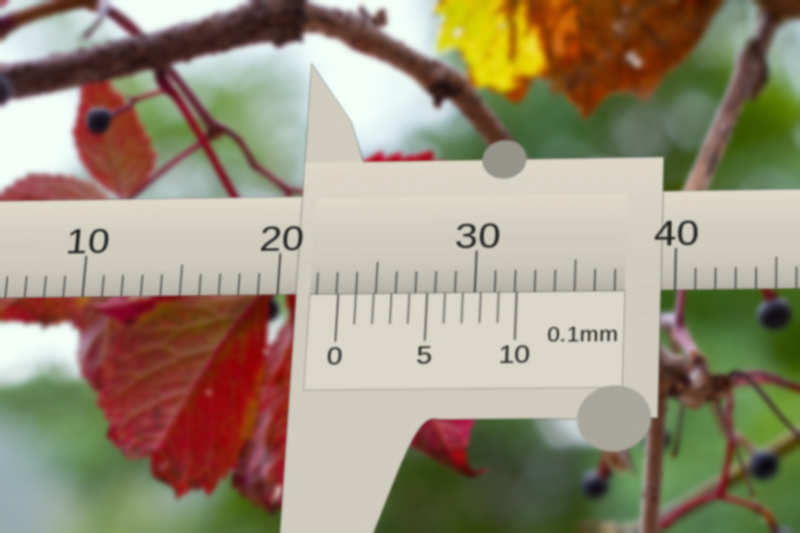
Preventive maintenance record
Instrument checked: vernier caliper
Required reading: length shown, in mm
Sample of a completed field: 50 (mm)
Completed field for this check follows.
23.1 (mm)
